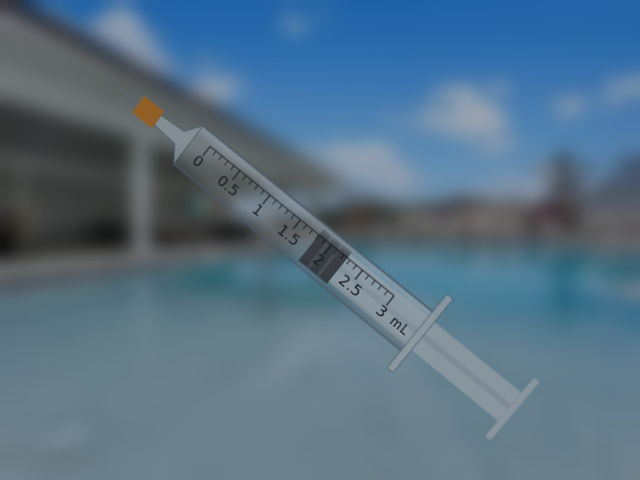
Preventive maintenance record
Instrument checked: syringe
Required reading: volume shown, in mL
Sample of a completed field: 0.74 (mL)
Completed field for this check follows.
1.8 (mL)
